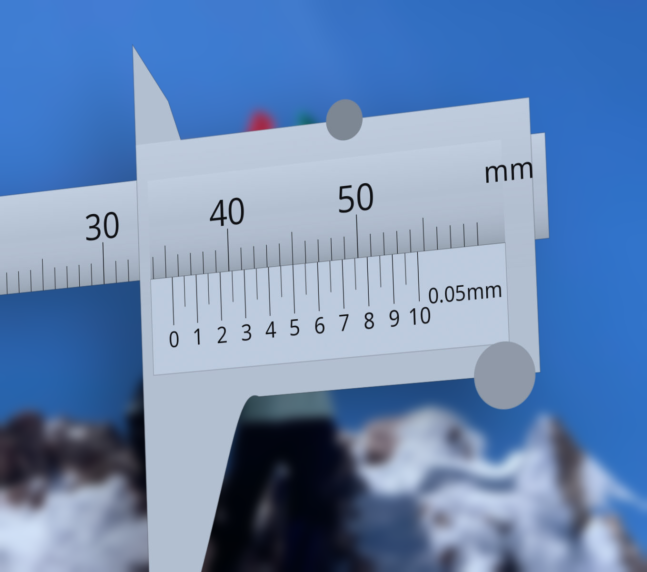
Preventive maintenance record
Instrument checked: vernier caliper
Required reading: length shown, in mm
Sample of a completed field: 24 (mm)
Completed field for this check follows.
35.5 (mm)
